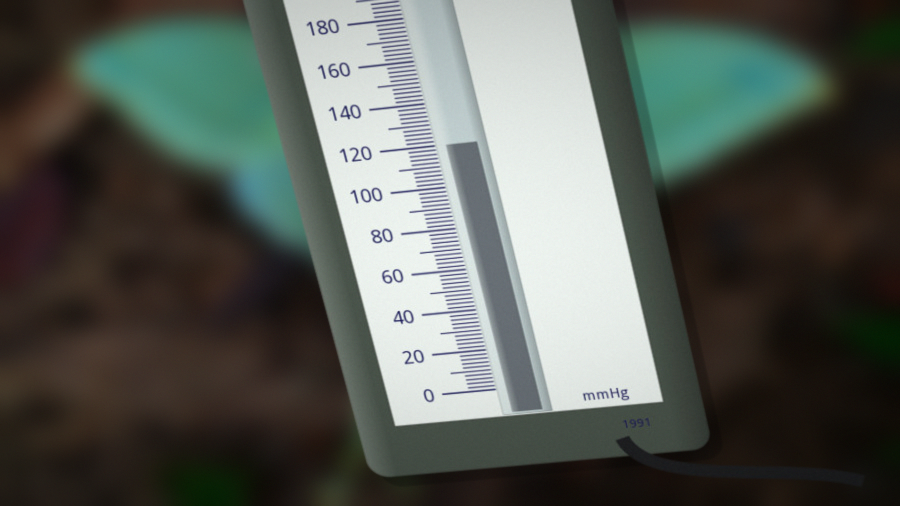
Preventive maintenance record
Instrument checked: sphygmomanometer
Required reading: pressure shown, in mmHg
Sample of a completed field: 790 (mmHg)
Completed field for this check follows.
120 (mmHg)
